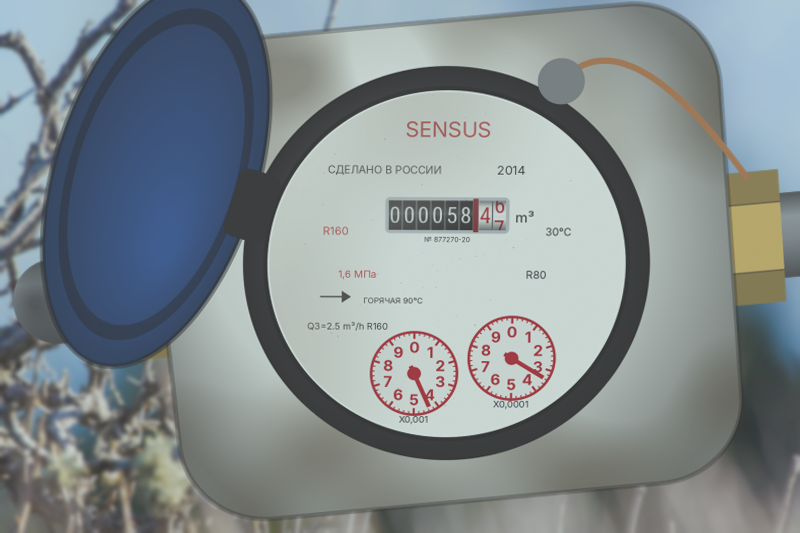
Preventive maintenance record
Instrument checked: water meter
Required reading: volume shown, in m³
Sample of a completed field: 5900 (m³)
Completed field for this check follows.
58.4643 (m³)
